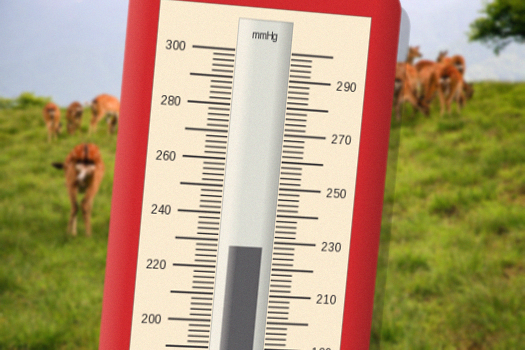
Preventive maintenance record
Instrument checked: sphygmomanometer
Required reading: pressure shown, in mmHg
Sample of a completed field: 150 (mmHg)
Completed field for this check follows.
228 (mmHg)
